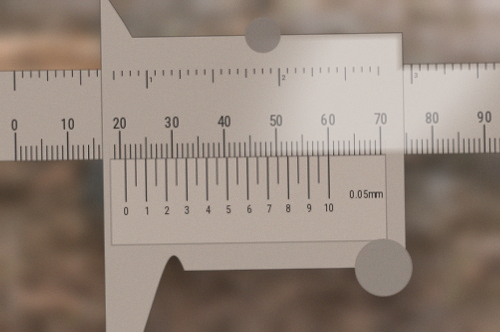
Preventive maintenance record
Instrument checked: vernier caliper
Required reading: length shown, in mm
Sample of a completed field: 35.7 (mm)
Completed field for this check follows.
21.0 (mm)
